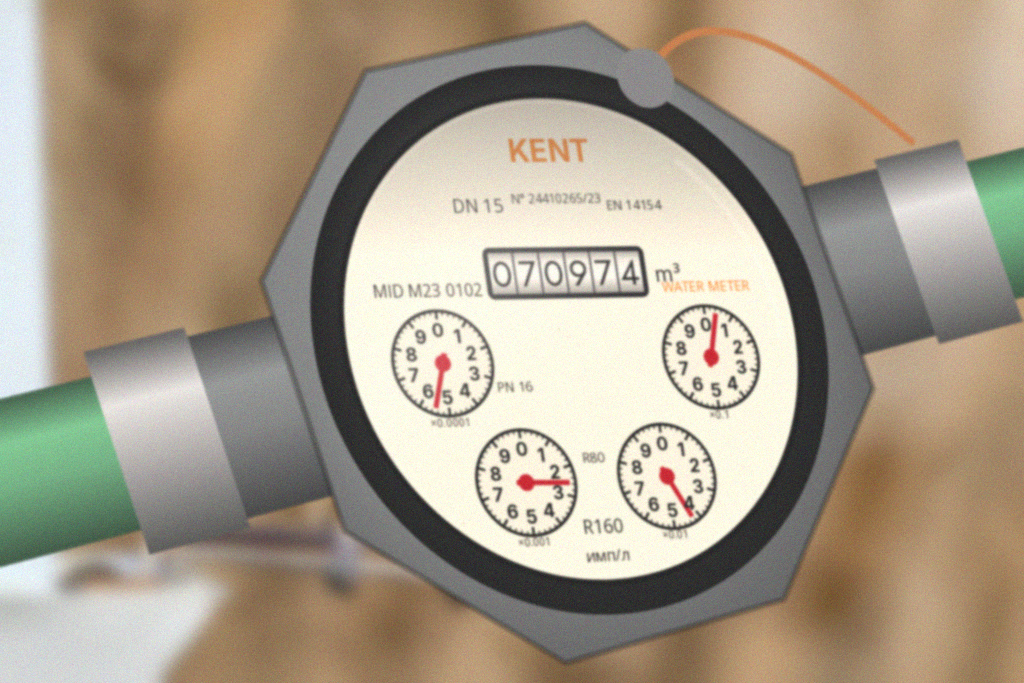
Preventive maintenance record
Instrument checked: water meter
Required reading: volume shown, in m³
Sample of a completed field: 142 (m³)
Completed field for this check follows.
70974.0425 (m³)
